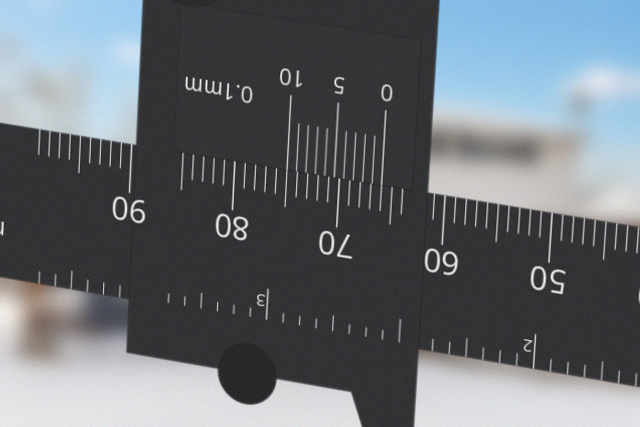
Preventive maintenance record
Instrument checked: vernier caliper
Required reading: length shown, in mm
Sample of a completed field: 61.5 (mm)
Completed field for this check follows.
66.0 (mm)
